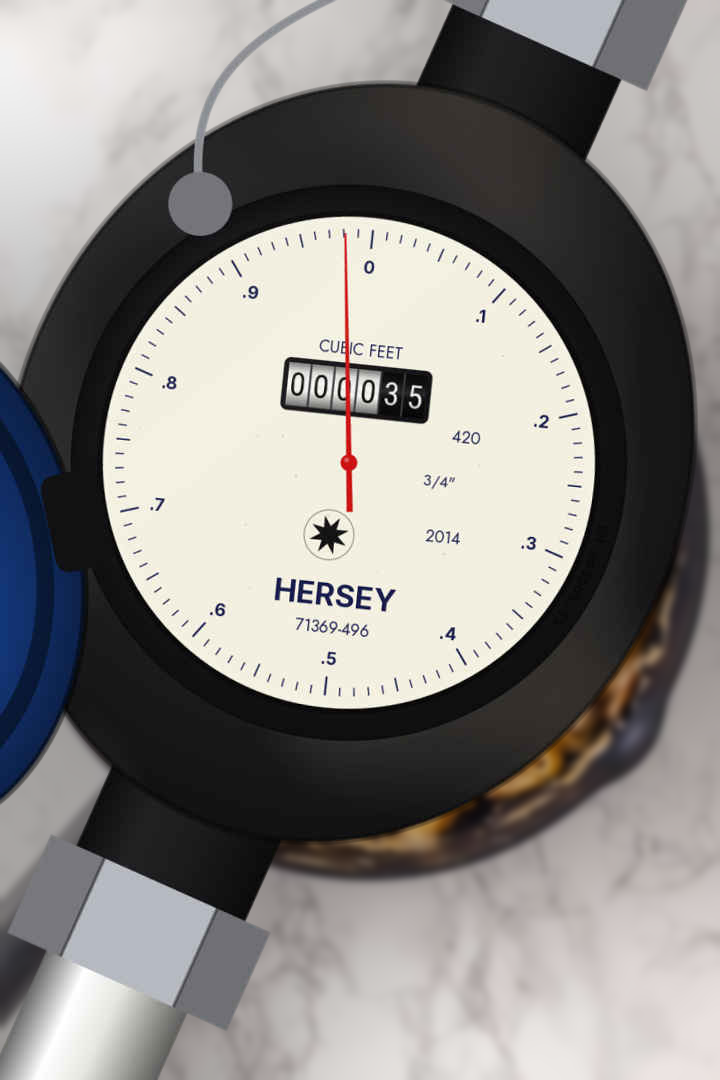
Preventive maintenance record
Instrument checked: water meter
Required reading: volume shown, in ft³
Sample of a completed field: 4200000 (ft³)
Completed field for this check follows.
34.98 (ft³)
